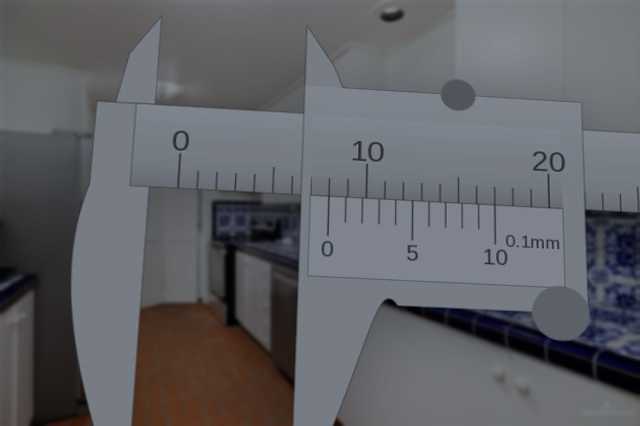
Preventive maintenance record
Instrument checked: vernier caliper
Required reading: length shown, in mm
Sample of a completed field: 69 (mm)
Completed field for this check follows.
8.0 (mm)
